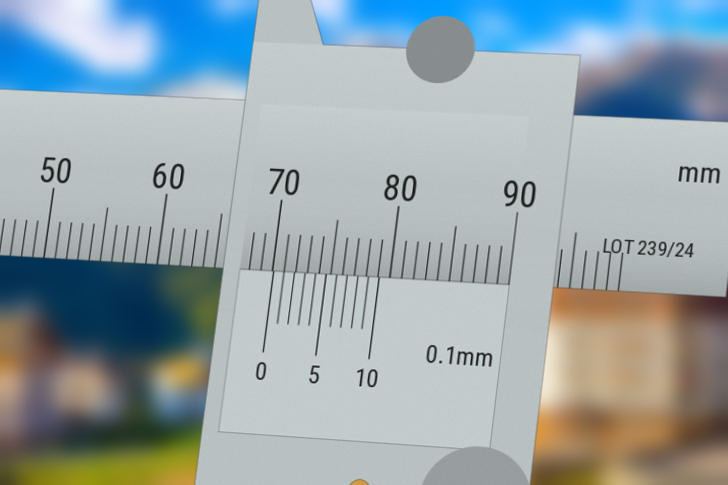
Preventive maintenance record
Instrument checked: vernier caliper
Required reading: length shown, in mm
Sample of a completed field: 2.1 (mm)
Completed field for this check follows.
70.1 (mm)
